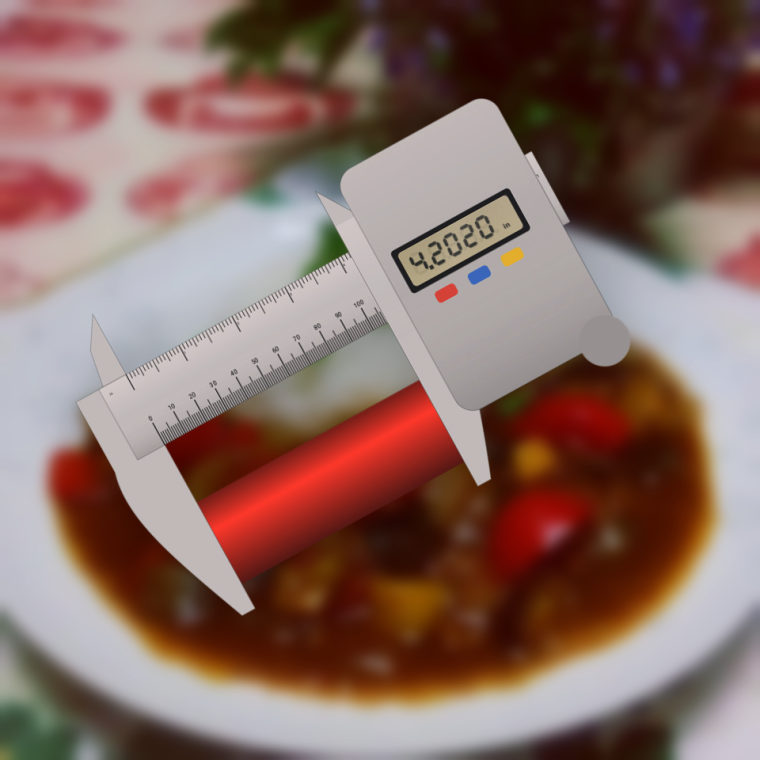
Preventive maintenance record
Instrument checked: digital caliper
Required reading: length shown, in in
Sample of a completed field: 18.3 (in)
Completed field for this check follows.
4.2020 (in)
